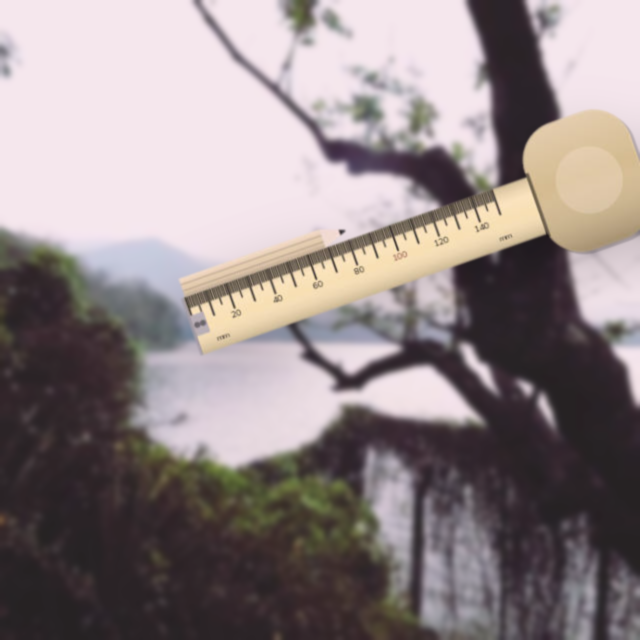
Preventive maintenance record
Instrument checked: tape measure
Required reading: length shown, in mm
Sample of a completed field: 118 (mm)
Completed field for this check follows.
80 (mm)
